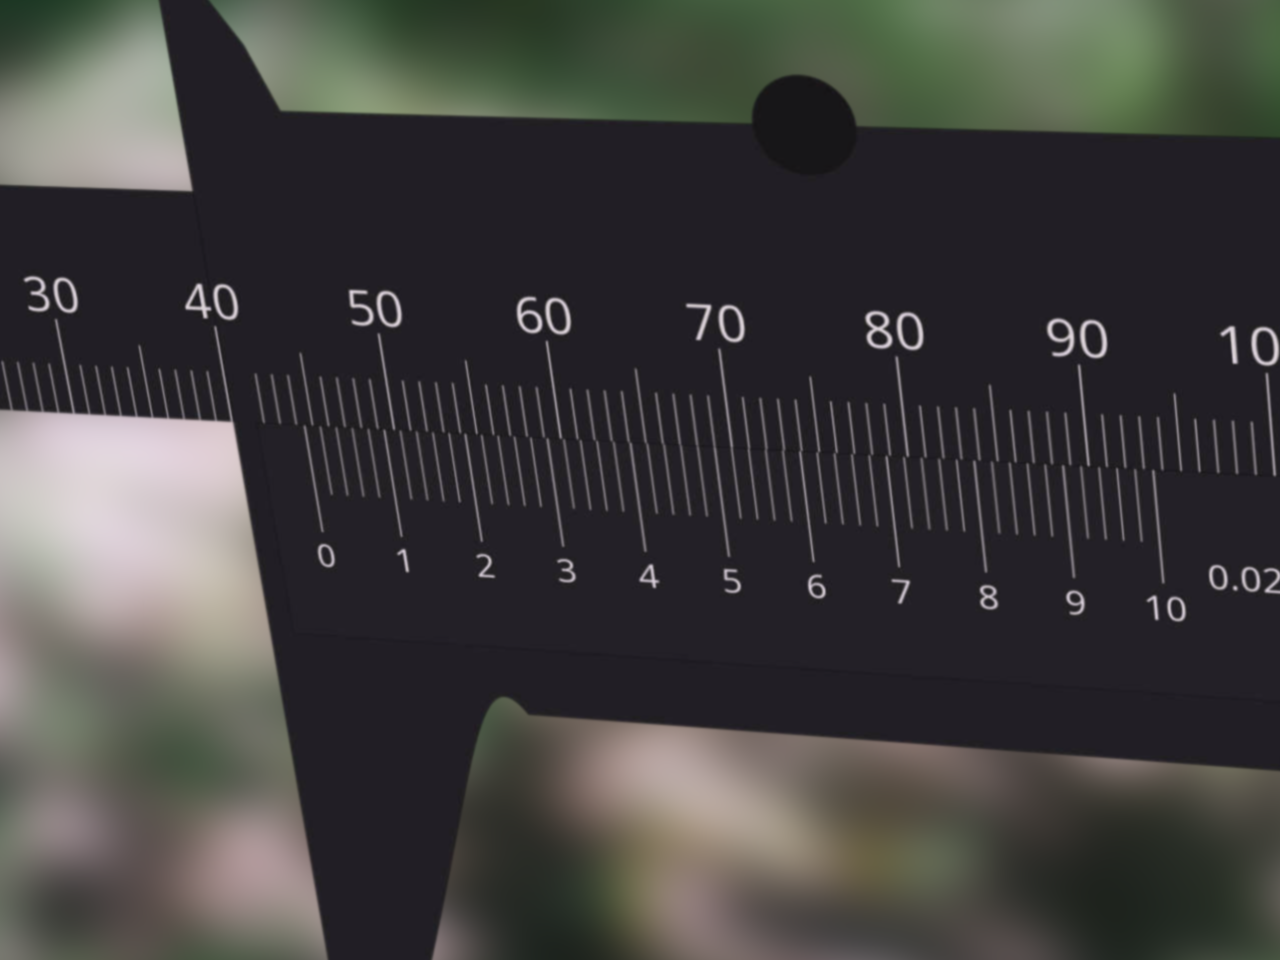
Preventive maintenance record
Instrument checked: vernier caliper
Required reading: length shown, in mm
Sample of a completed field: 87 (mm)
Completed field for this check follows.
44.5 (mm)
